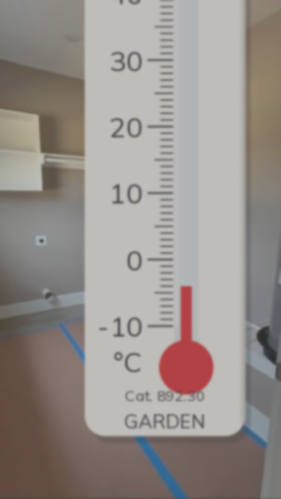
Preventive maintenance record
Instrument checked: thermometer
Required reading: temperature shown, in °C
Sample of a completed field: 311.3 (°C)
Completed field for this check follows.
-4 (°C)
